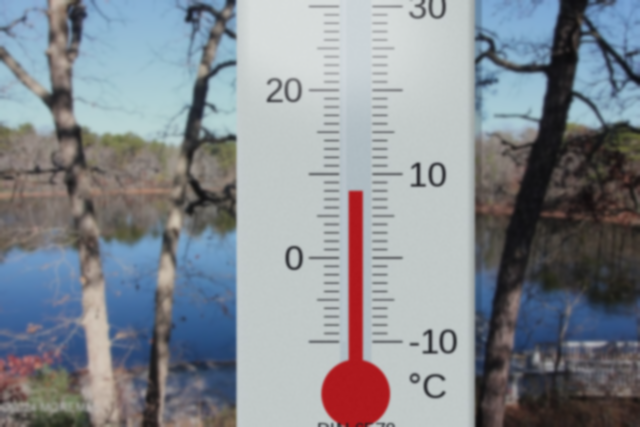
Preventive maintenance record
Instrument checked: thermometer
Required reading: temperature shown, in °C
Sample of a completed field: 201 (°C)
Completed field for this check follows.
8 (°C)
